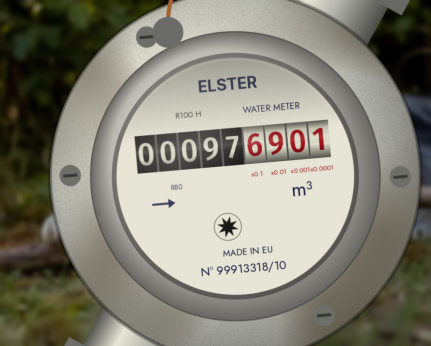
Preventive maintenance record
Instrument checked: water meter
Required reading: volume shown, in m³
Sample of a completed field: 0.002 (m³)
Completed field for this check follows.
97.6901 (m³)
